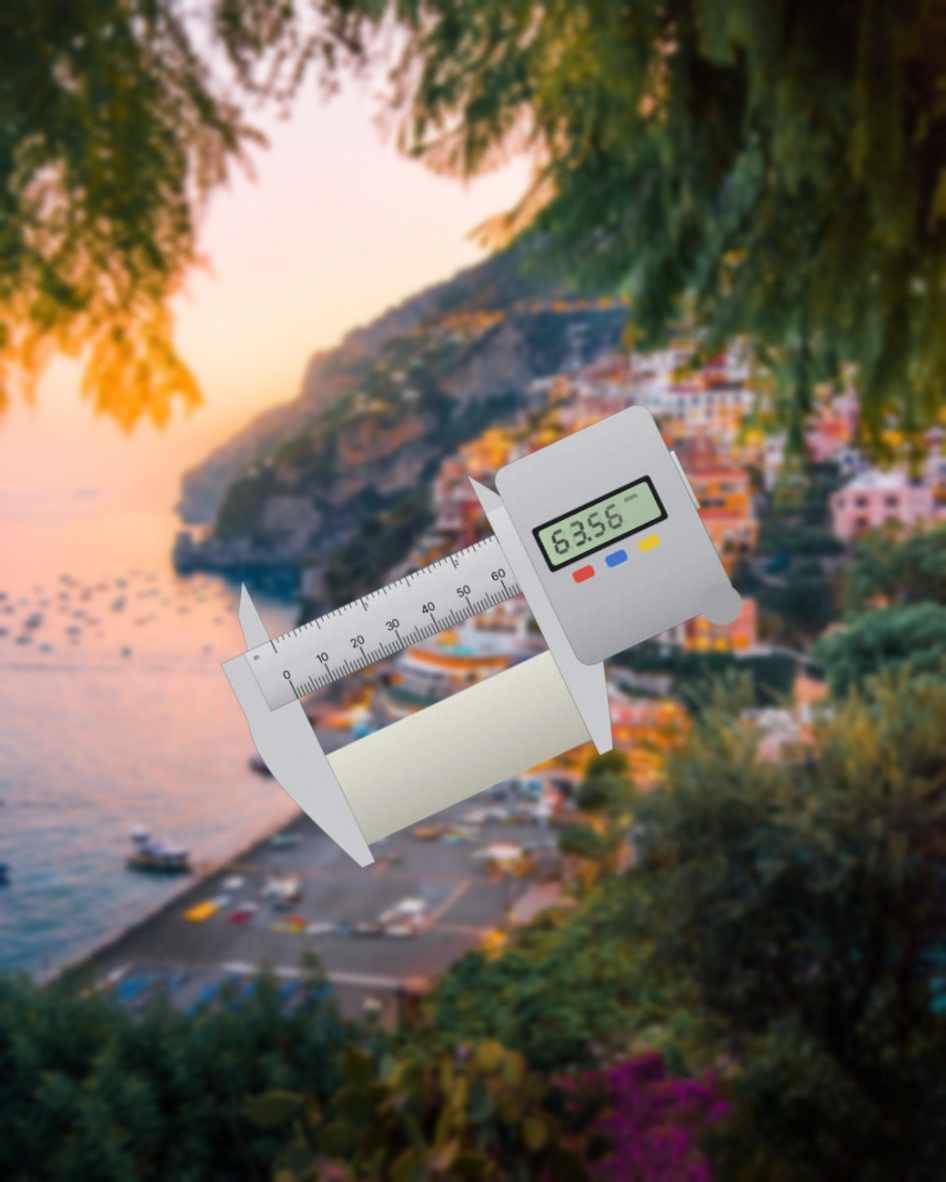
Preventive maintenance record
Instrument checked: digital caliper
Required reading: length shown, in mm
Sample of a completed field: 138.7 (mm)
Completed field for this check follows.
63.56 (mm)
